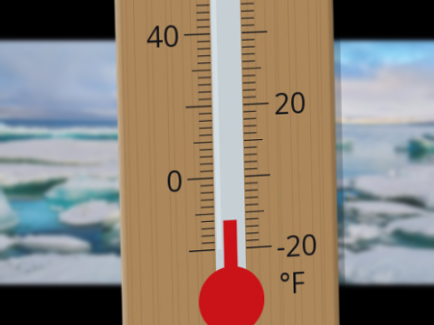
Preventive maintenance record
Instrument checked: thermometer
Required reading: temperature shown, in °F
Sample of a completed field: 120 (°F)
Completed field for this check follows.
-12 (°F)
